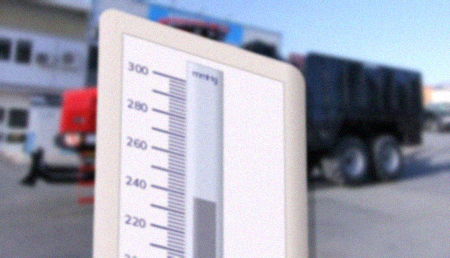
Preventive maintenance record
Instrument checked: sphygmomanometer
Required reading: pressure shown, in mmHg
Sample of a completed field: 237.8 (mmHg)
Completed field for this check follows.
240 (mmHg)
